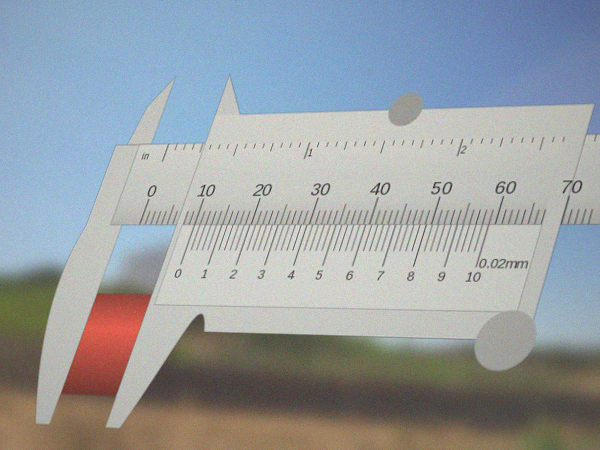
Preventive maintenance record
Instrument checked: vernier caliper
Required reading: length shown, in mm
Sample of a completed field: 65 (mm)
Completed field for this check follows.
10.0 (mm)
